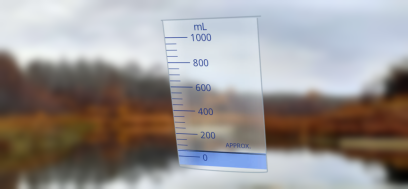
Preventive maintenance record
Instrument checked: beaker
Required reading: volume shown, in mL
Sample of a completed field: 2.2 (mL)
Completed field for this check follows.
50 (mL)
